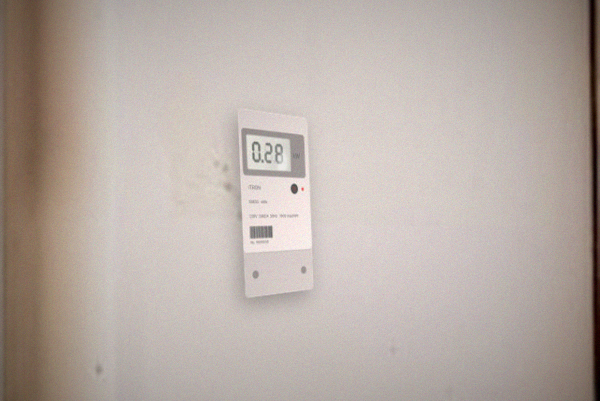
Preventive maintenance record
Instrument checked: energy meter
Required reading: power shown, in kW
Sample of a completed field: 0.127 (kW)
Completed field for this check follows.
0.28 (kW)
